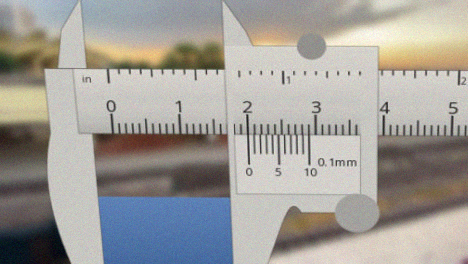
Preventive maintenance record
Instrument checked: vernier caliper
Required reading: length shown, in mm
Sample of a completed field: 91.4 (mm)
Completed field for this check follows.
20.0 (mm)
